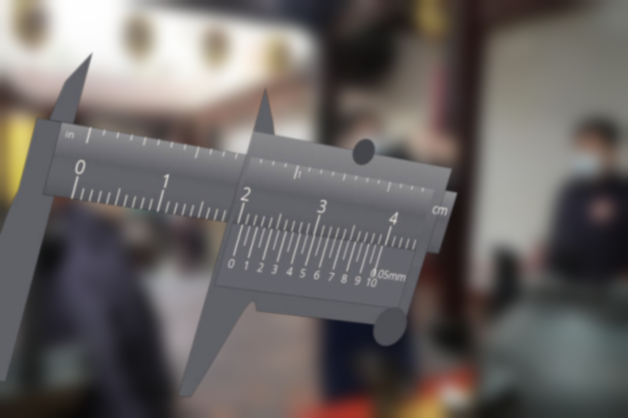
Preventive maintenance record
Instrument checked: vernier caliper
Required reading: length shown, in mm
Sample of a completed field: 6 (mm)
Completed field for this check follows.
20.6 (mm)
